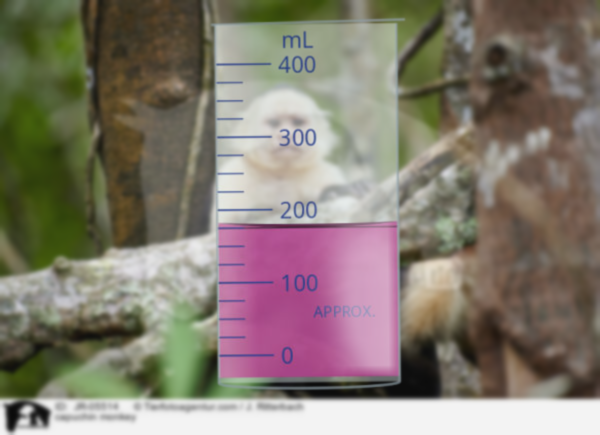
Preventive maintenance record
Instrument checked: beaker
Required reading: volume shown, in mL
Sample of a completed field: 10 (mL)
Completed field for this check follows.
175 (mL)
